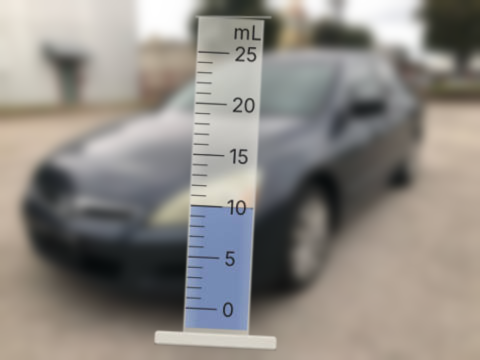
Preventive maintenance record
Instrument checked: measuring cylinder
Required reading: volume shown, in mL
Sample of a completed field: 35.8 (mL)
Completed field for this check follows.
10 (mL)
